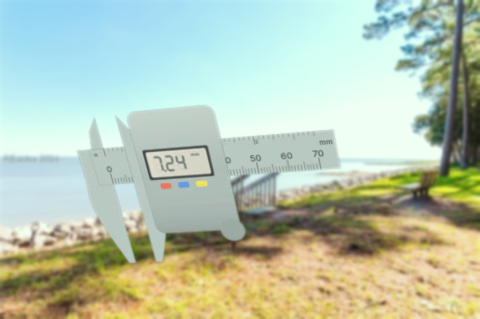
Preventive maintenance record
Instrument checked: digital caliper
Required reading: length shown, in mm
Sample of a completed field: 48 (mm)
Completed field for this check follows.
7.24 (mm)
